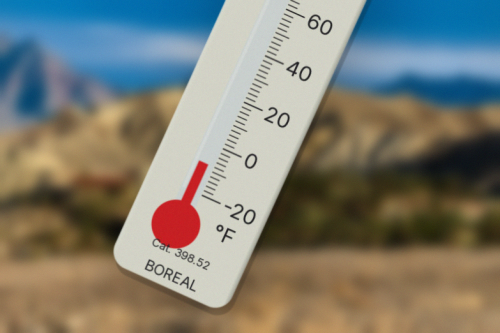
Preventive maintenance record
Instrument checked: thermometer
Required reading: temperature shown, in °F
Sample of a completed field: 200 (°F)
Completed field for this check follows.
-8 (°F)
